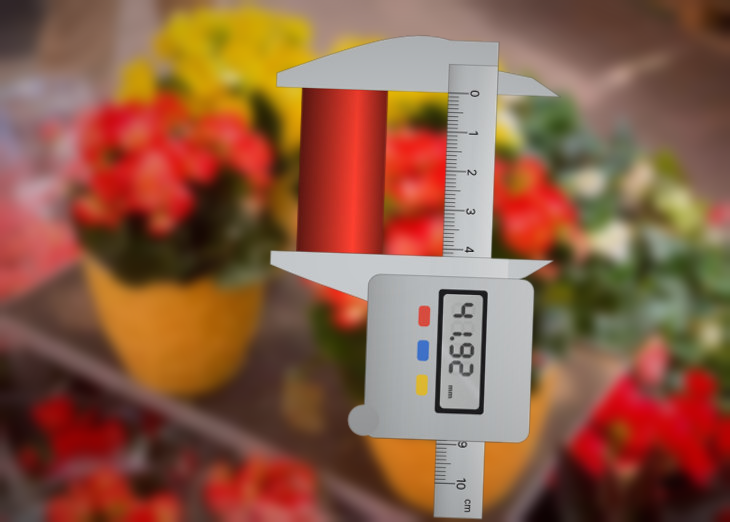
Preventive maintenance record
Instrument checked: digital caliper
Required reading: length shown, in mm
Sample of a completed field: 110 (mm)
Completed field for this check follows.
41.92 (mm)
